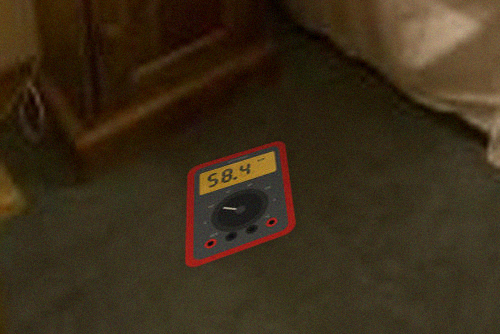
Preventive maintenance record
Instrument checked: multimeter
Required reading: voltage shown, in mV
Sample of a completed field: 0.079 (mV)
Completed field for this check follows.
58.4 (mV)
